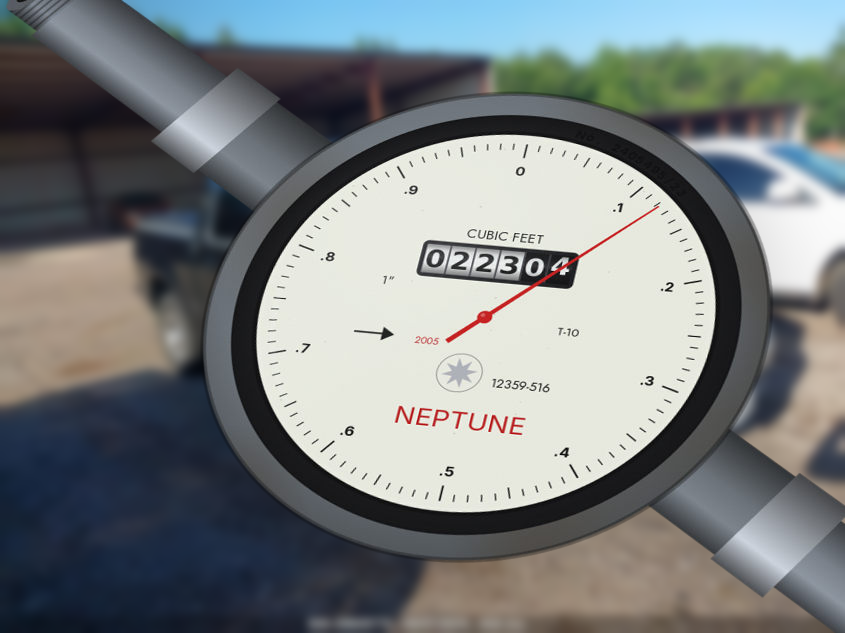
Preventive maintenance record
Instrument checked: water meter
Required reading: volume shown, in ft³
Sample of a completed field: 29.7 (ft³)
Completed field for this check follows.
22304.12 (ft³)
